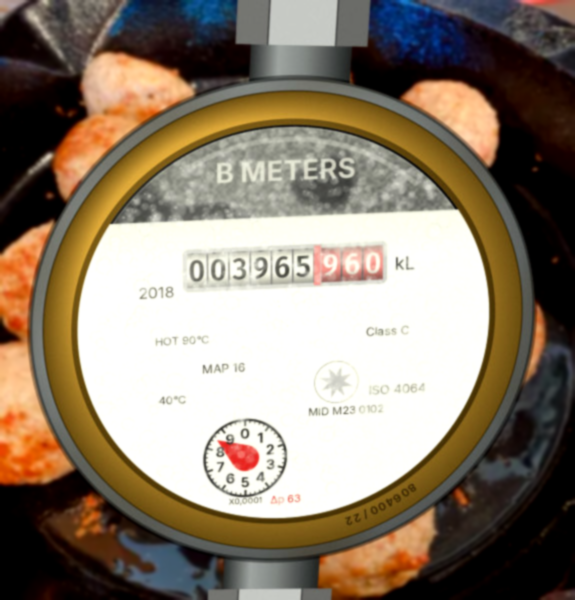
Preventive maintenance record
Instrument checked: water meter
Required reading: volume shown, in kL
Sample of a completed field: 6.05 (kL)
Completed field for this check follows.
3965.9608 (kL)
